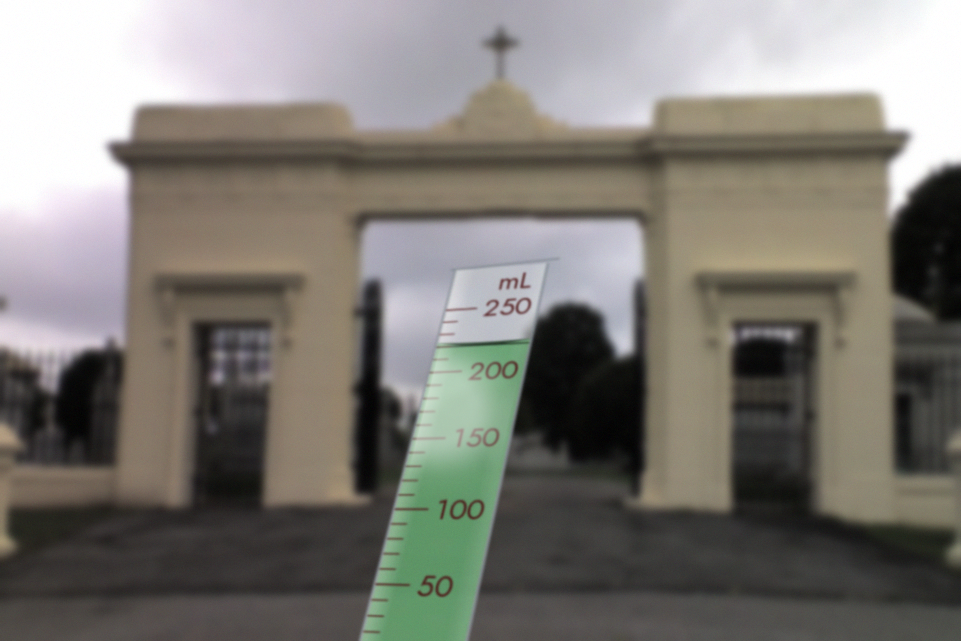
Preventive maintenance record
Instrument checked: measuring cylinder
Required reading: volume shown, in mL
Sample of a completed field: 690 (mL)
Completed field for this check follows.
220 (mL)
